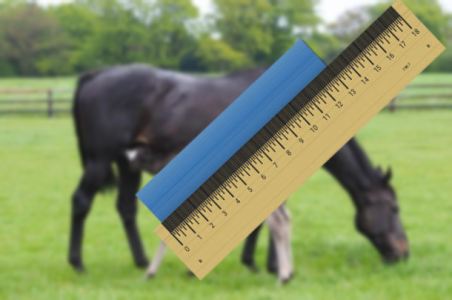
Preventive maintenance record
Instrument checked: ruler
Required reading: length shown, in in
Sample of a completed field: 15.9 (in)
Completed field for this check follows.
13 (in)
